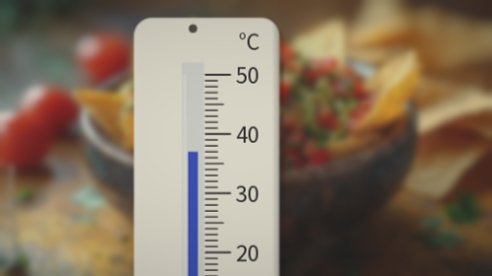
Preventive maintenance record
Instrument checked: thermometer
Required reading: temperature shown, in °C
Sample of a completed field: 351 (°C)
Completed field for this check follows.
37 (°C)
